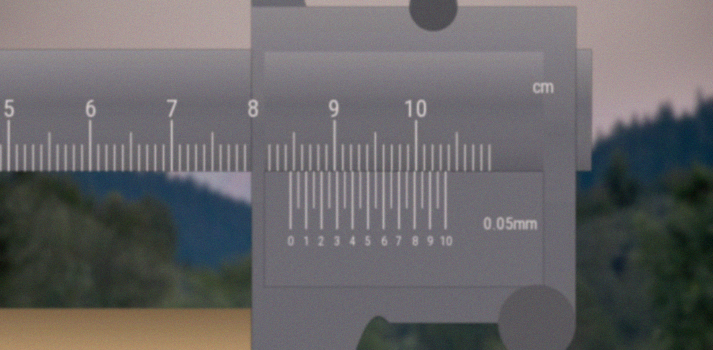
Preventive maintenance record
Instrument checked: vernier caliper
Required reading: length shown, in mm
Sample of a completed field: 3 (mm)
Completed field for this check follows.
84.6 (mm)
